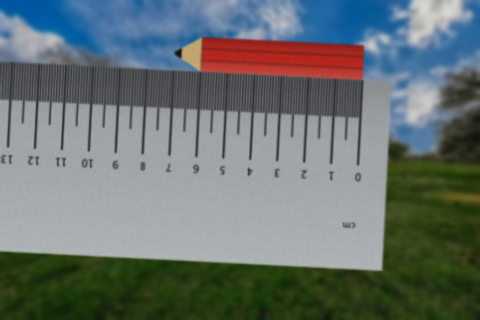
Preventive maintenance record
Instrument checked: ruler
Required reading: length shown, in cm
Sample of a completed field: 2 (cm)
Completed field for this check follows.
7 (cm)
